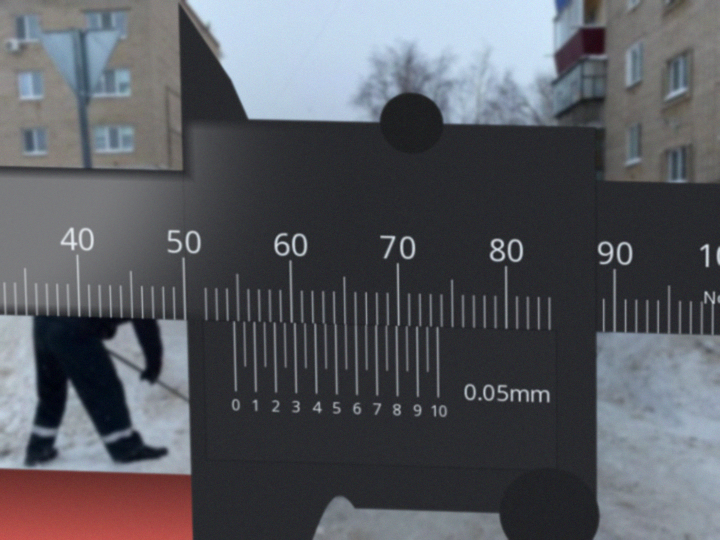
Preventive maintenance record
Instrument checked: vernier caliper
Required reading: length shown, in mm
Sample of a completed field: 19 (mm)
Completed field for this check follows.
54.6 (mm)
